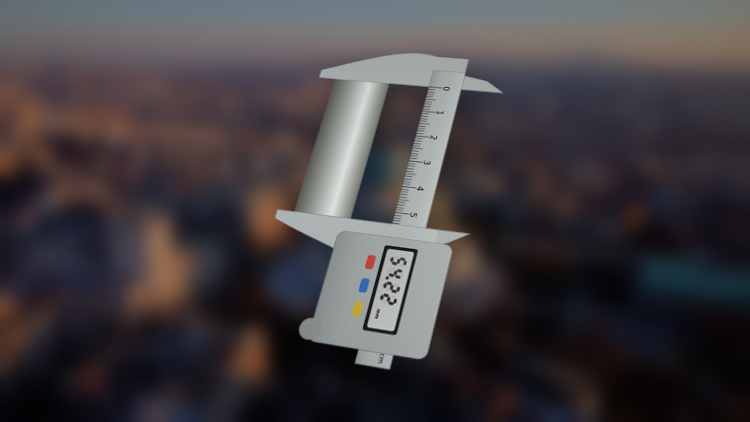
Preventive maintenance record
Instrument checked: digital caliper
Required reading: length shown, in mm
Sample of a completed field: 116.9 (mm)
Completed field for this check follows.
54.22 (mm)
